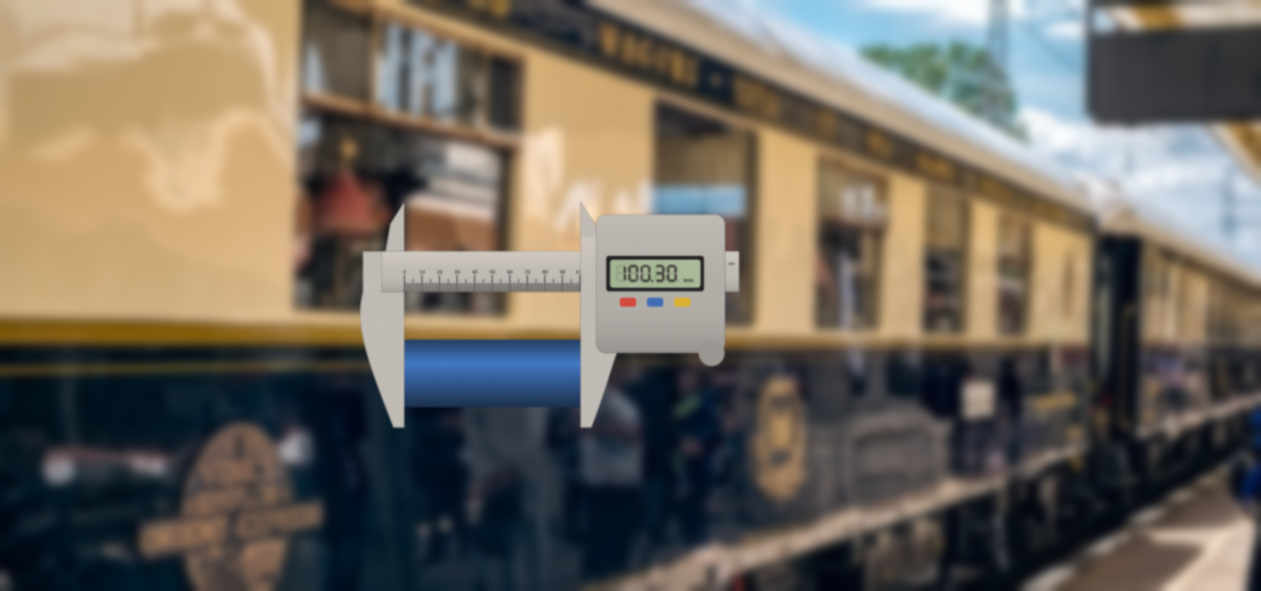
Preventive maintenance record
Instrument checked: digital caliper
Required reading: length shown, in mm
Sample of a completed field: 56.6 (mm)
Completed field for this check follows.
100.30 (mm)
